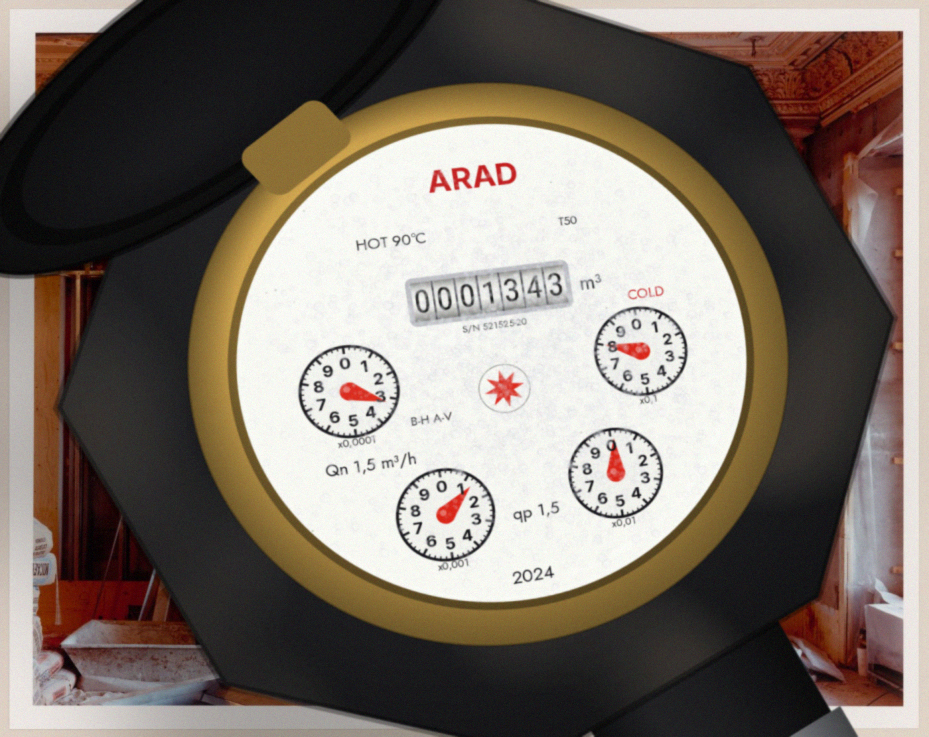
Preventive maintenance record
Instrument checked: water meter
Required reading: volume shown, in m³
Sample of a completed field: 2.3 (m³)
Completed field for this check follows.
1343.8013 (m³)
